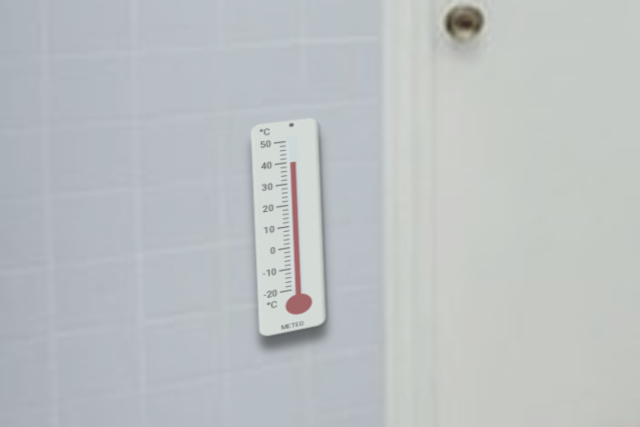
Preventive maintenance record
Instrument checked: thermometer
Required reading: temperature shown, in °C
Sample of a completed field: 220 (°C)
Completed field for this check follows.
40 (°C)
